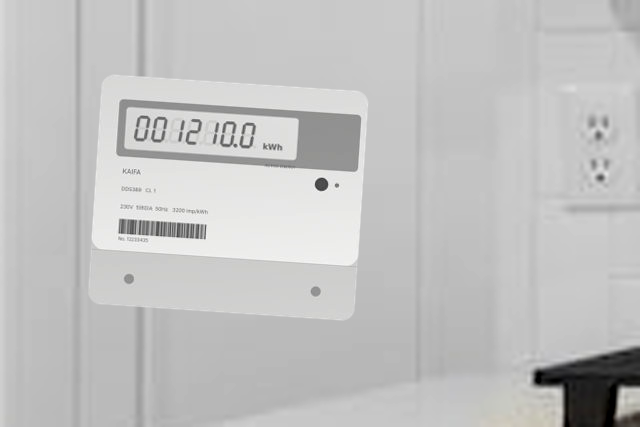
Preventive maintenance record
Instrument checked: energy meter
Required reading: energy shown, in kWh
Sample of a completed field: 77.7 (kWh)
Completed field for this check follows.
1210.0 (kWh)
